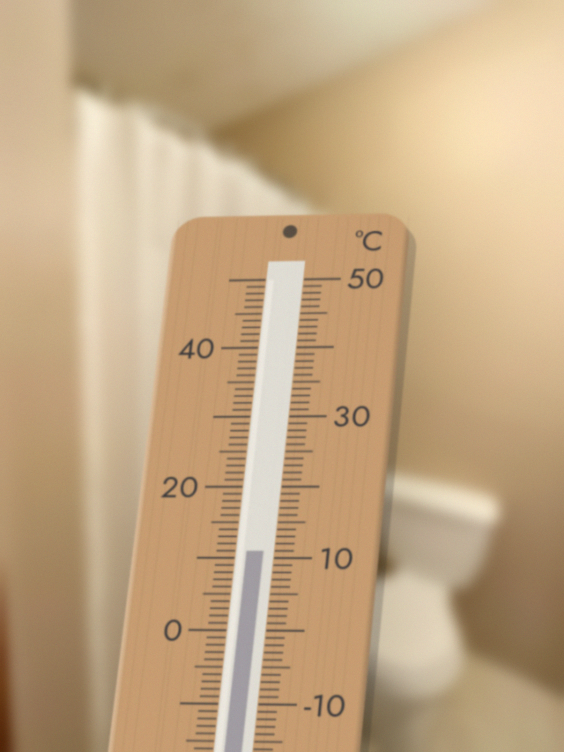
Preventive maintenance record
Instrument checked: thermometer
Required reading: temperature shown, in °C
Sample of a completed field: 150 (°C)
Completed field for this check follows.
11 (°C)
